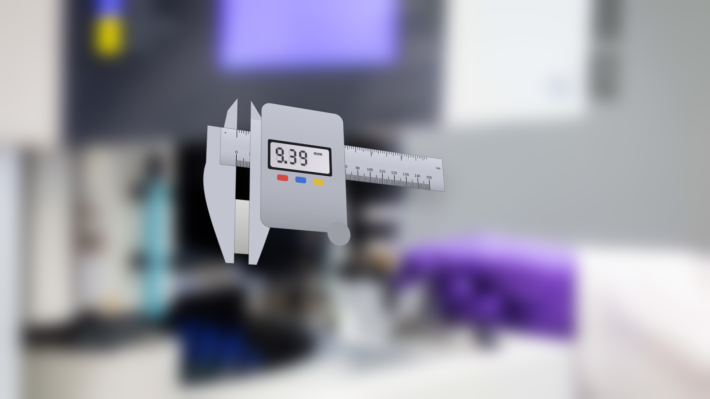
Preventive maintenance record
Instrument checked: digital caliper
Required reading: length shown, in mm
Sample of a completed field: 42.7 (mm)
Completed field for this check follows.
9.39 (mm)
